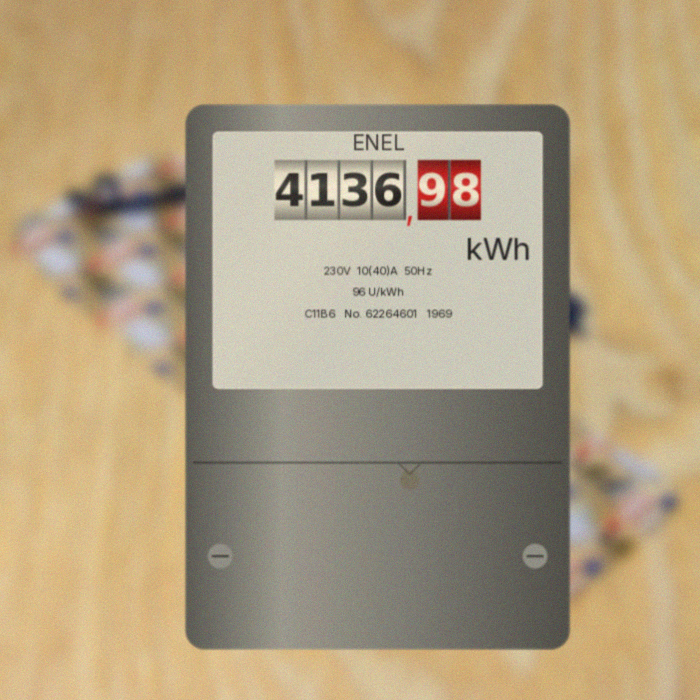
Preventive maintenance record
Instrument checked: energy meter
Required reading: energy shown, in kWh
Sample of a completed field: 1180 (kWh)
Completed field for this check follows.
4136.98 (kWh)
